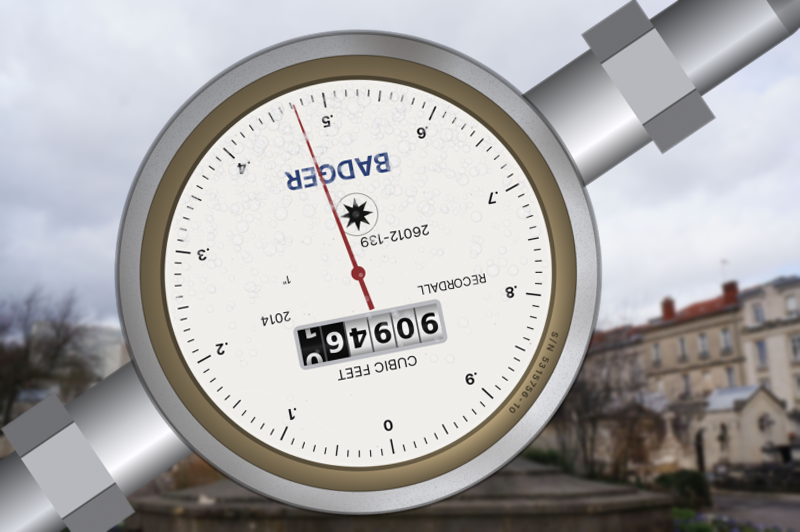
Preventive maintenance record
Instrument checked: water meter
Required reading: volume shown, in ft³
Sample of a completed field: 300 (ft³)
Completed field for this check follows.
909460.47 (ft³)
